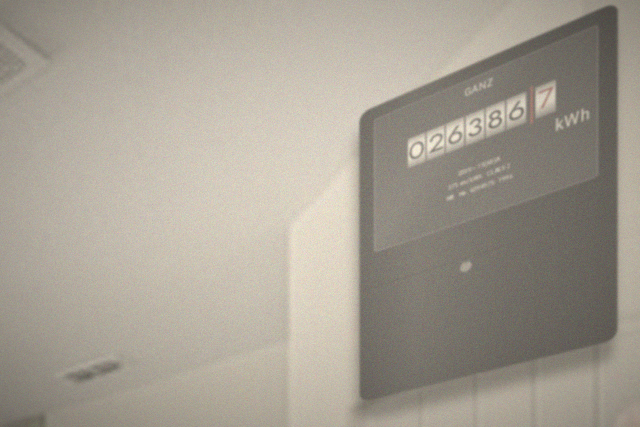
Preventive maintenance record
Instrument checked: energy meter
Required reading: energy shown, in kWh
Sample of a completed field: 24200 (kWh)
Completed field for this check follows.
26386.7 (kWh)
